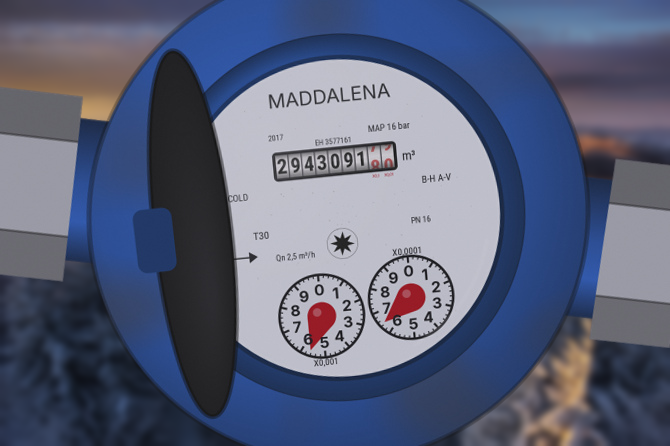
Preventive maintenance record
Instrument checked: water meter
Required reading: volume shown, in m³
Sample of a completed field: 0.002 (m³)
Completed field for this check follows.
2943091.7956 (m³)
